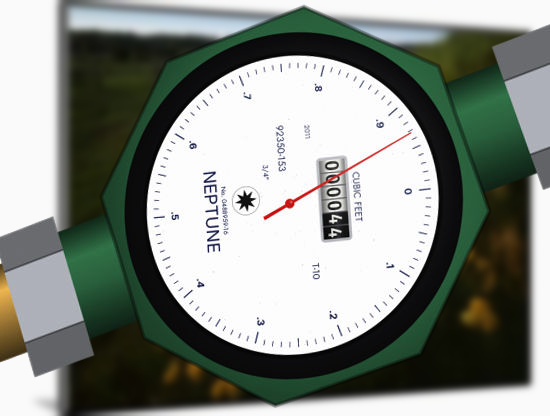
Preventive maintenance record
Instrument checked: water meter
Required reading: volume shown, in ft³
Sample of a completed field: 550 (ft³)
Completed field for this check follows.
43.93 (ft³)
